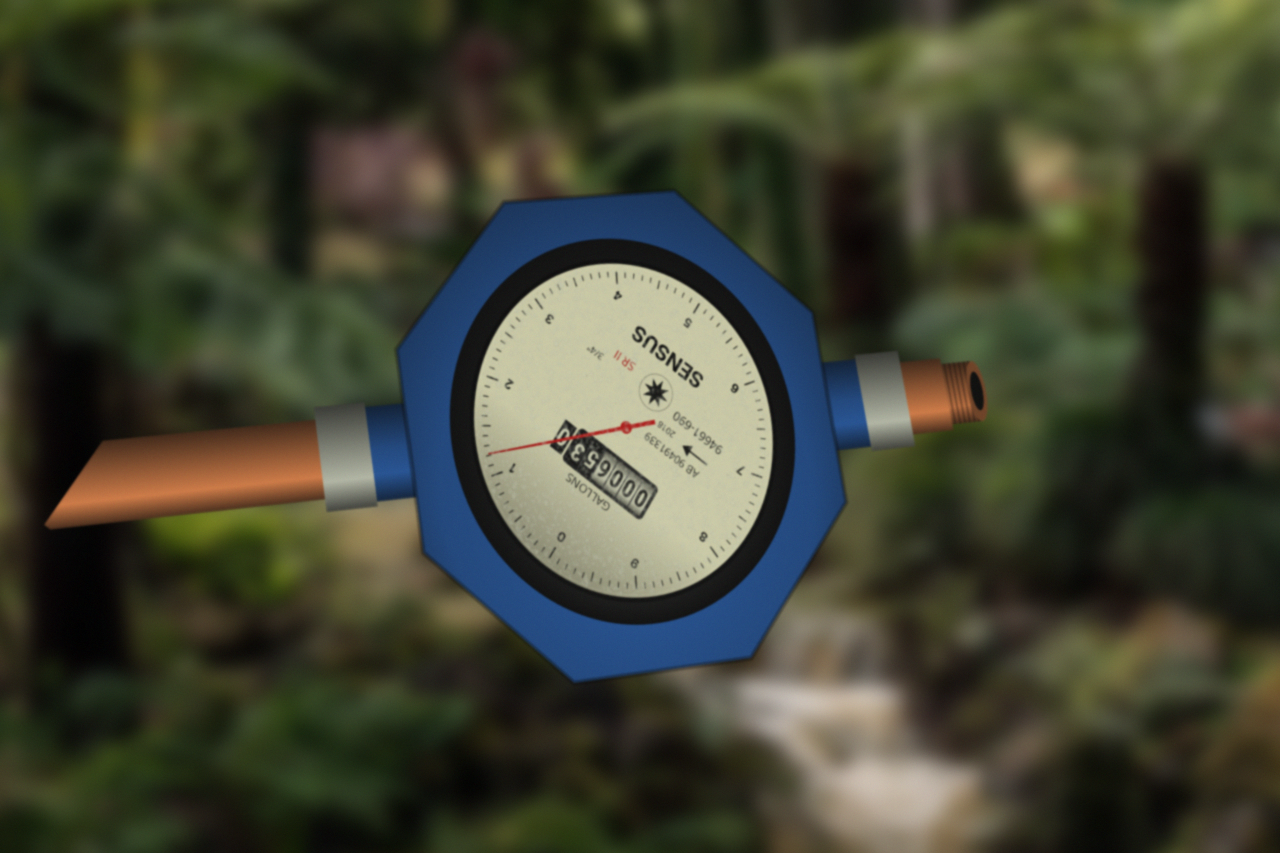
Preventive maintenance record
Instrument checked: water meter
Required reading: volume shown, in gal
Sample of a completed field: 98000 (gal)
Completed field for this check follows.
6531.2 (gal)
